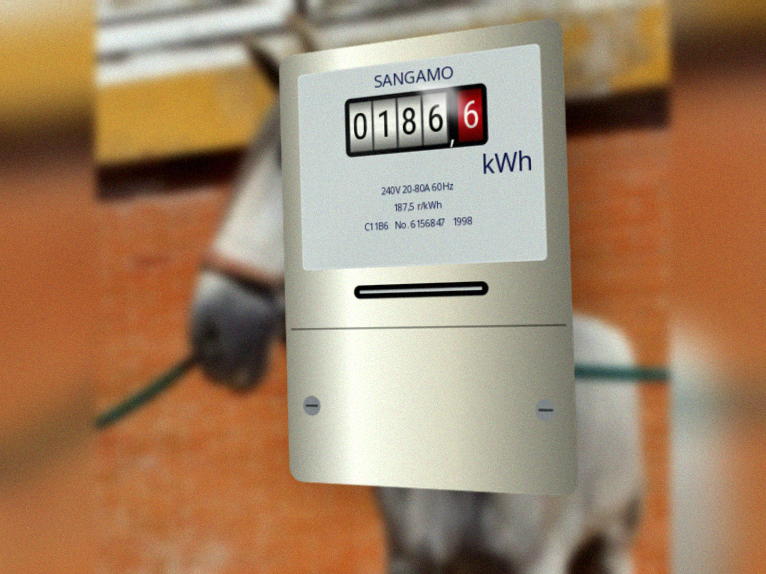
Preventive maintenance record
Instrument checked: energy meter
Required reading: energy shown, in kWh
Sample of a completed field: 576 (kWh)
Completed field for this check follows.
186.6 (kWh)
